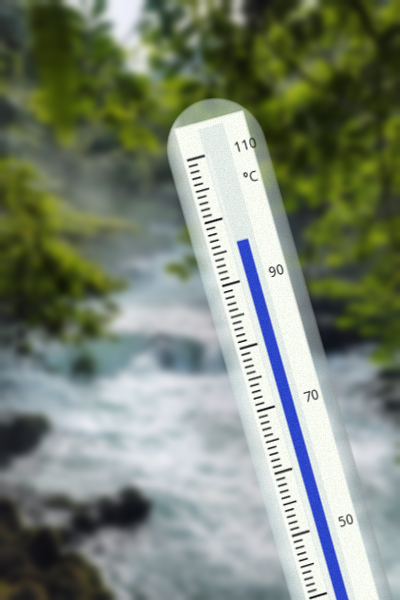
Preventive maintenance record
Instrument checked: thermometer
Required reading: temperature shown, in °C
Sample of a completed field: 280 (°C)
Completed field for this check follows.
96 (°C)
